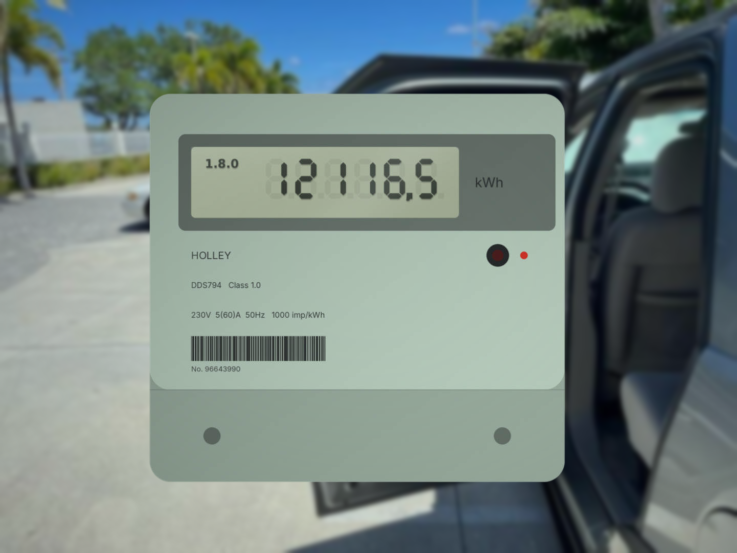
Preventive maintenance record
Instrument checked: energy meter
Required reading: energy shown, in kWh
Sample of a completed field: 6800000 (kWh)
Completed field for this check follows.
12116.5 (kWh)
